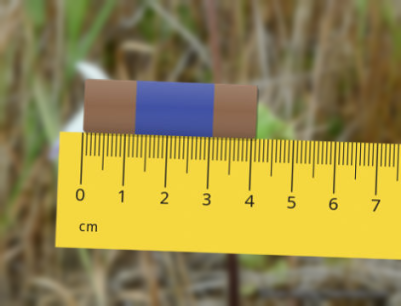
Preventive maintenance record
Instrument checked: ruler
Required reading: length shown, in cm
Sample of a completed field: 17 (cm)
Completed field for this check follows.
4.1 (cm)
